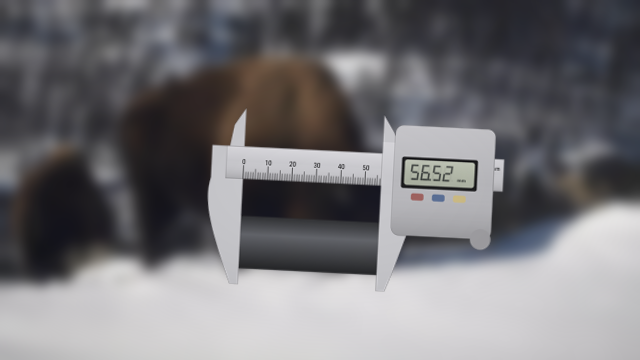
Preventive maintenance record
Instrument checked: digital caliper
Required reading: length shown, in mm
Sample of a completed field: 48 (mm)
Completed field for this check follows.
56.52 (mm)
